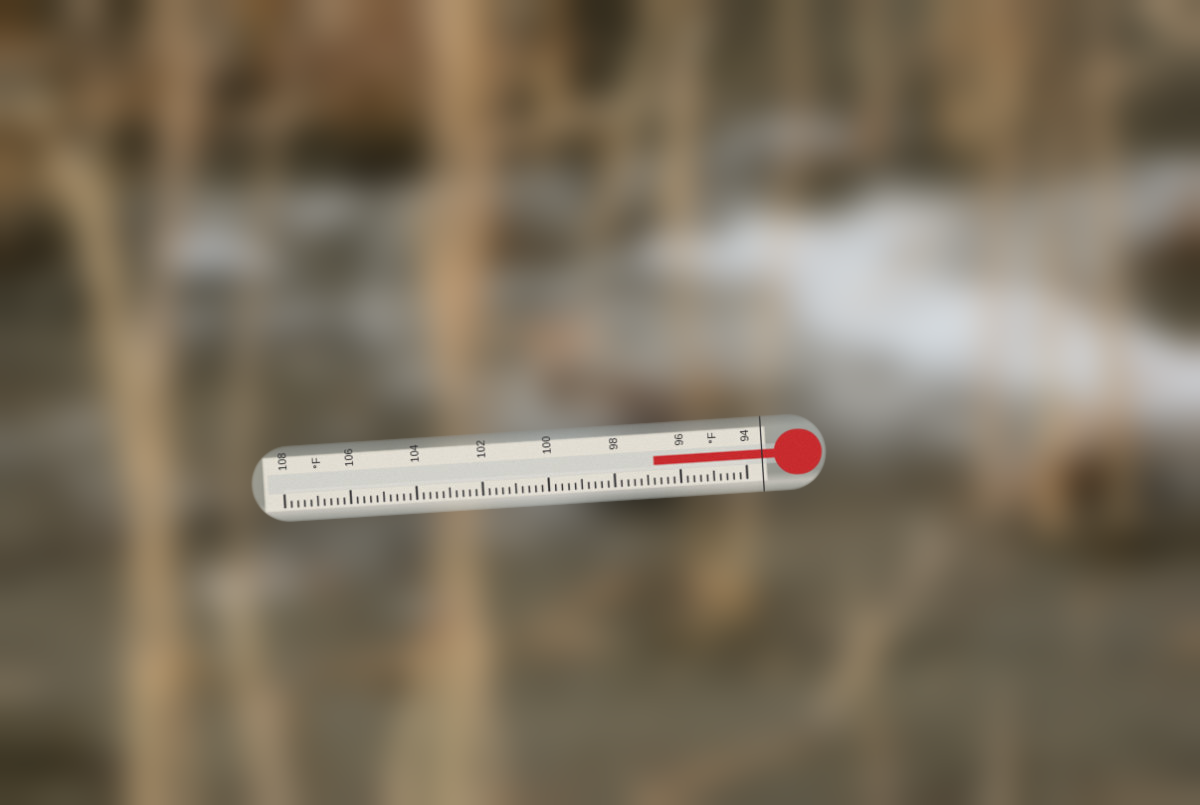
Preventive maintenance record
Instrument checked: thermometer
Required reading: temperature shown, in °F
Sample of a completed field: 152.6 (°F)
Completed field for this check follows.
96.8 (°F)
